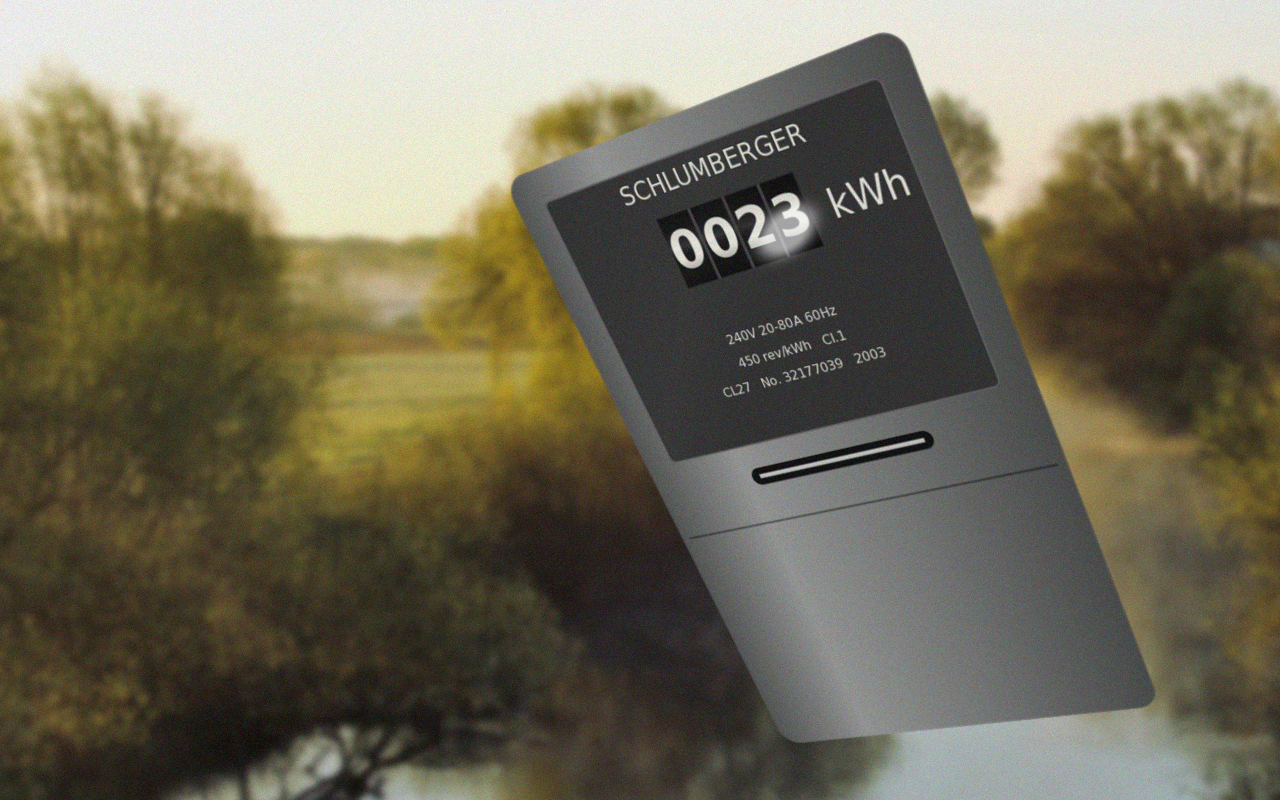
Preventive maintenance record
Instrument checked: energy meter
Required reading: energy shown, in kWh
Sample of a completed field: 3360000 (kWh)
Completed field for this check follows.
23 (kWh)
